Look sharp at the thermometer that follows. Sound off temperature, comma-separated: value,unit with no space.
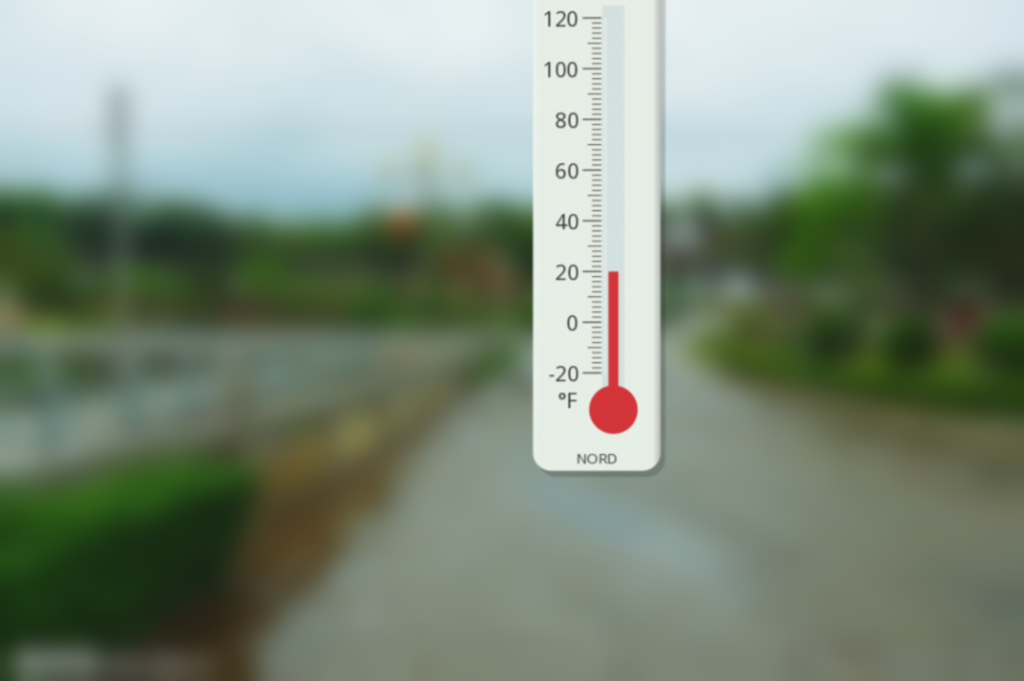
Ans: 20,°F
